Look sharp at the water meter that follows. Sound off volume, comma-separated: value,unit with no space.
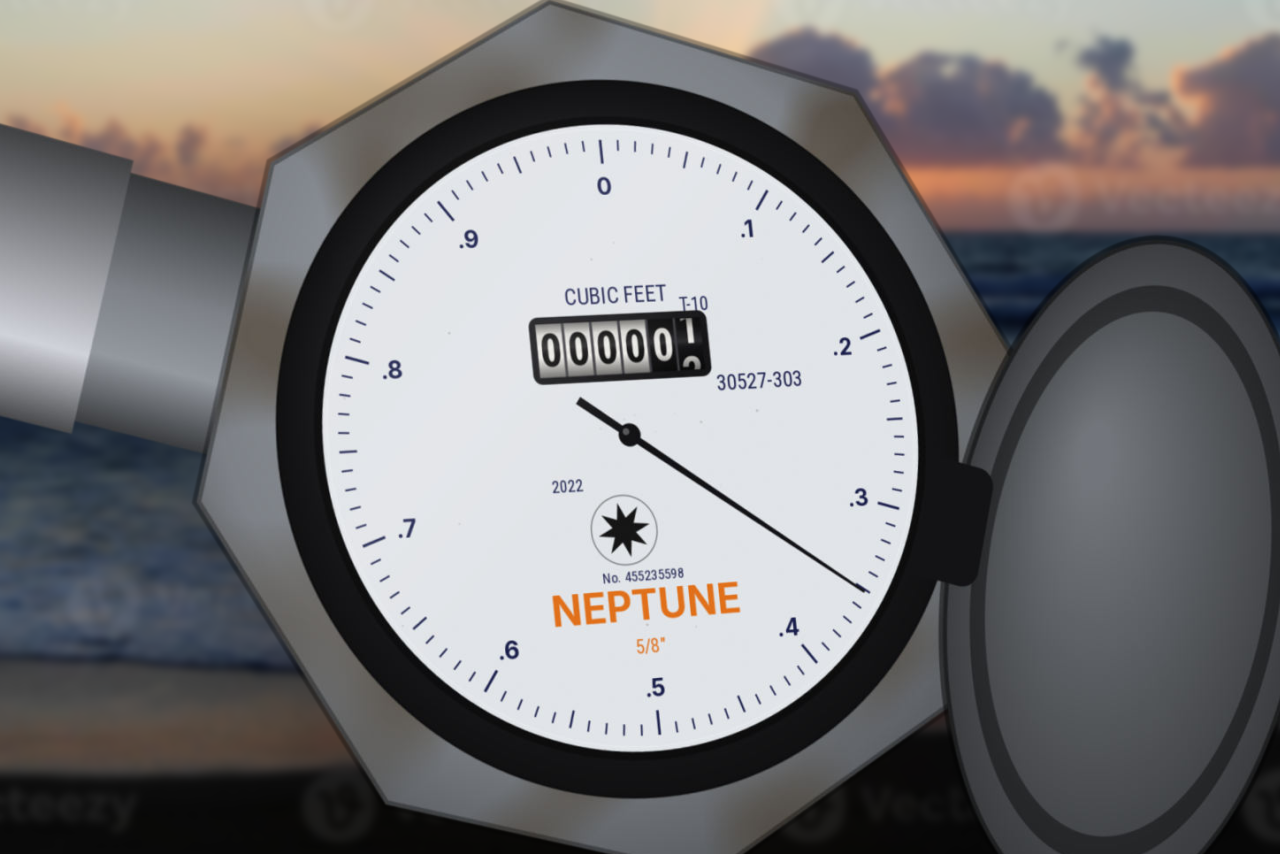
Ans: 1.35,ft³
